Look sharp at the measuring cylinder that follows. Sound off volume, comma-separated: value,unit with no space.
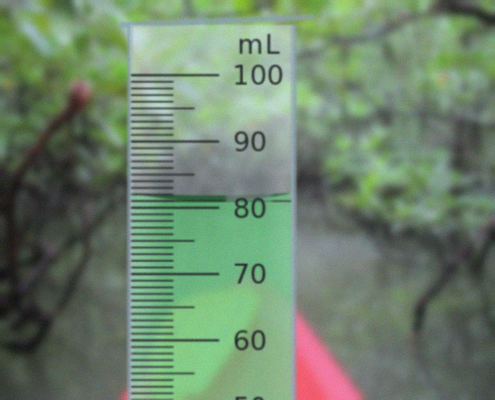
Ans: 81,mL
